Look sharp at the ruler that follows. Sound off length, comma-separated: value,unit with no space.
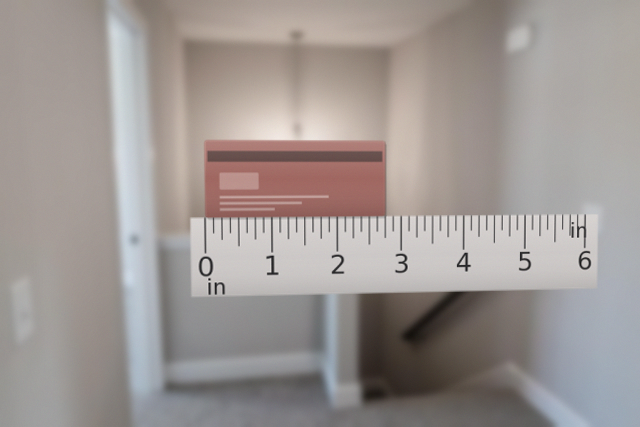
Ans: 2.75,in
